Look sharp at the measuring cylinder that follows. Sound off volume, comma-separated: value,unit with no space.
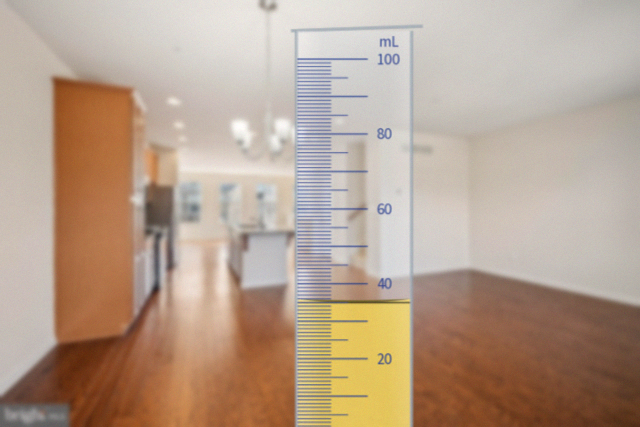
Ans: 35,mL
